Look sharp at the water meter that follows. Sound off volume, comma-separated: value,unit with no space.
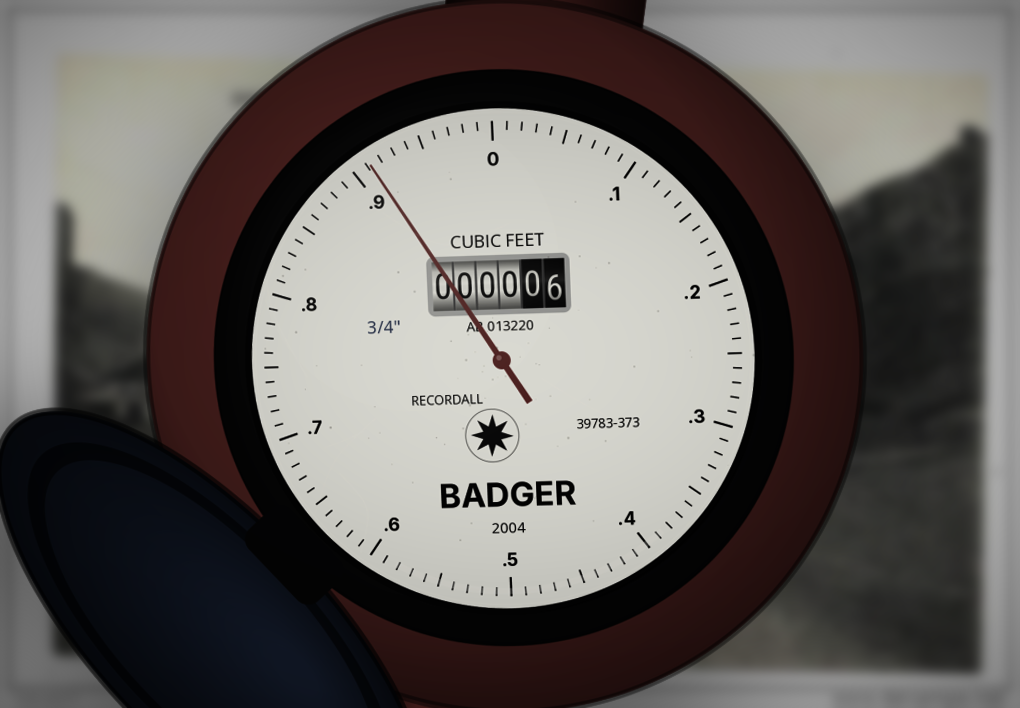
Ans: 5.91,ft³
